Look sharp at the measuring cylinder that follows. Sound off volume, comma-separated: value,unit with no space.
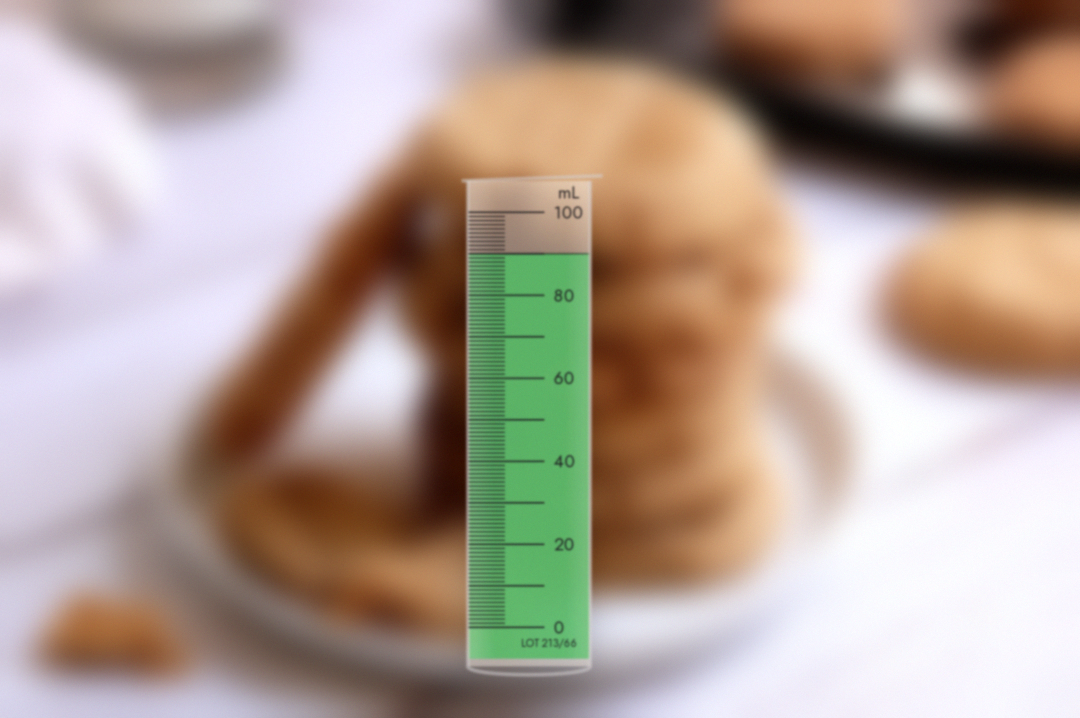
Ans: 90,mL
